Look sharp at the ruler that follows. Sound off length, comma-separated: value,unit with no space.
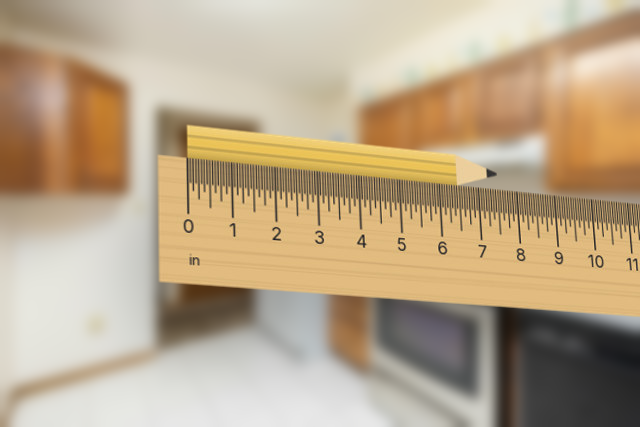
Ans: 7.5,in
